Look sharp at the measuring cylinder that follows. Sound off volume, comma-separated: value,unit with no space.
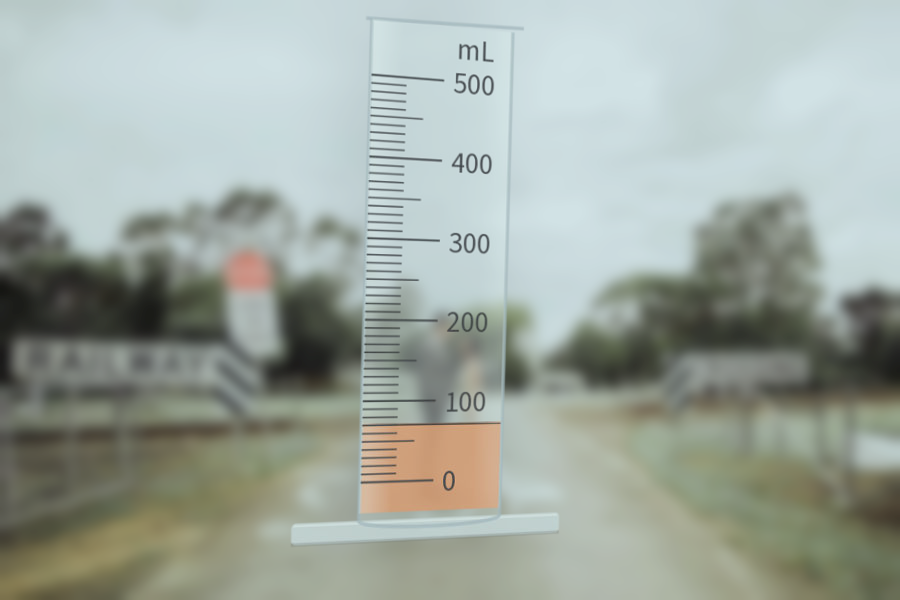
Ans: 70,mL
